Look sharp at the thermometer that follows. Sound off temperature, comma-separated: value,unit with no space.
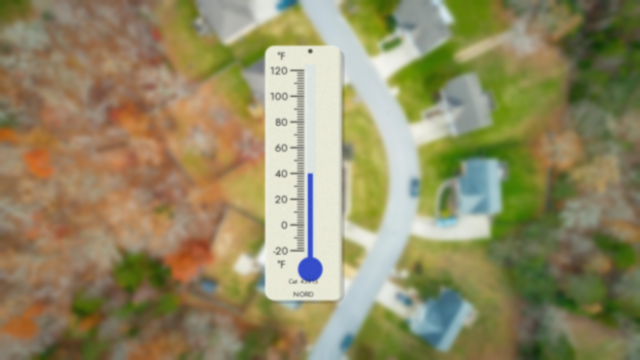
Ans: 40,°F
